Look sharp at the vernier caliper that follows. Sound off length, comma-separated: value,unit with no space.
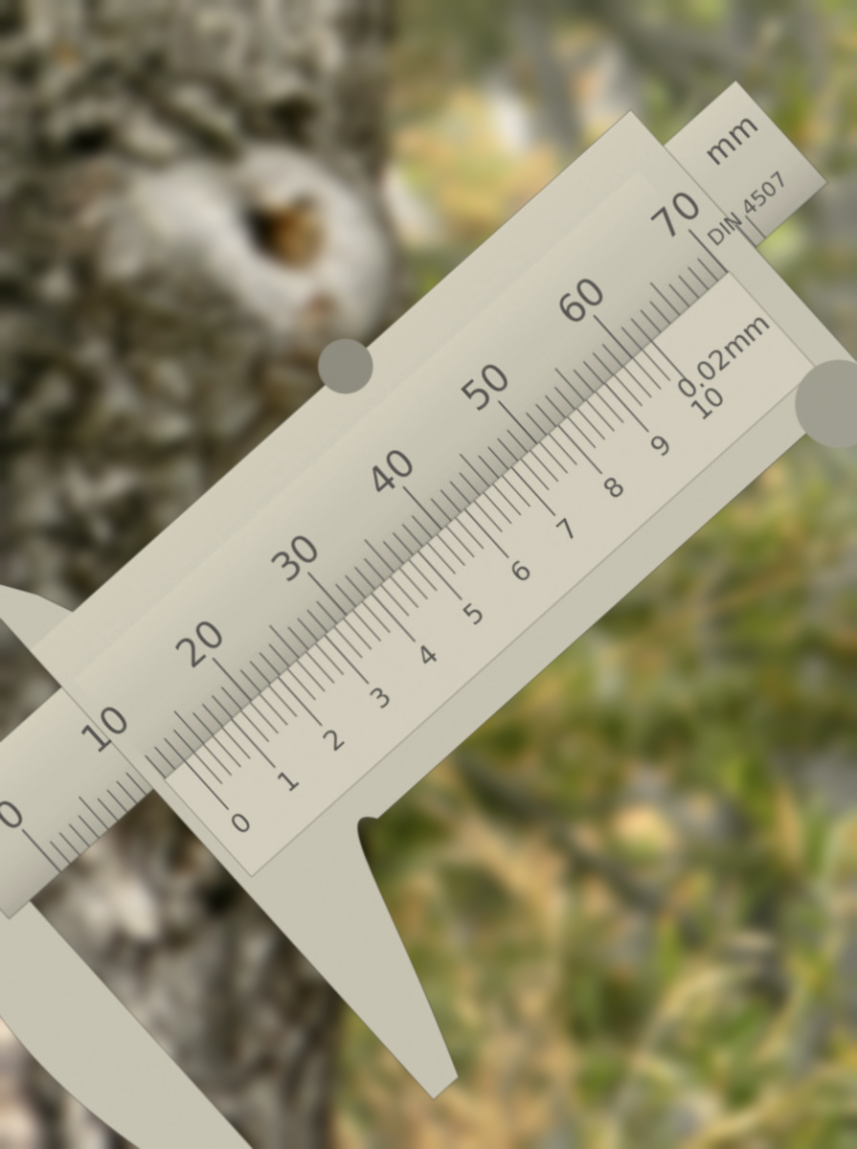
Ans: 13.0,mm
